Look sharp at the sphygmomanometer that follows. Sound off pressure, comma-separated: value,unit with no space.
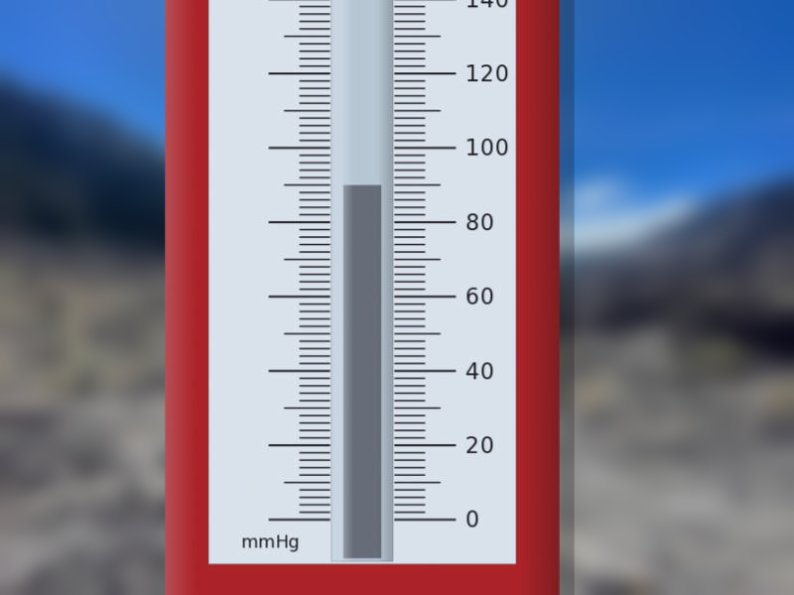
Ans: 90,mmHg
